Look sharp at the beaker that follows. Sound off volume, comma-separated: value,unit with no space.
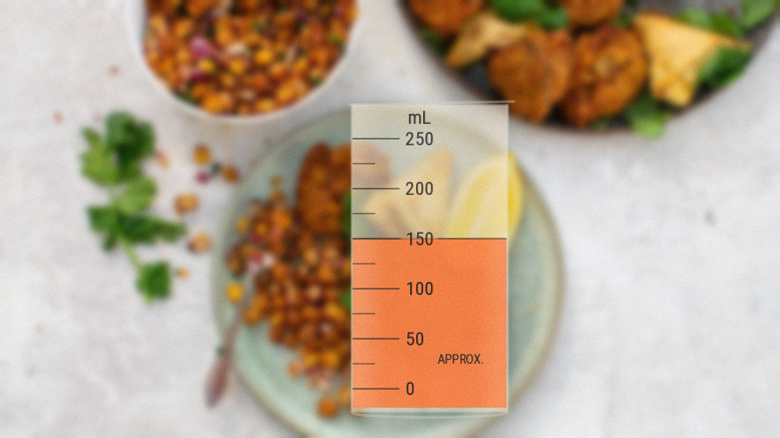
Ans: 150,mL
